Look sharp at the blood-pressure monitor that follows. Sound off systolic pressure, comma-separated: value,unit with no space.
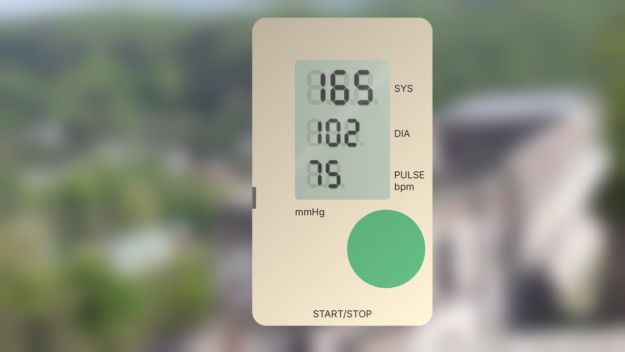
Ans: 165,mmHg
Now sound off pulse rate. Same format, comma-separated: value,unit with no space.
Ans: 75,bpm
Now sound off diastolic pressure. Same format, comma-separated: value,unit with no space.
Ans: 102,mmHg
